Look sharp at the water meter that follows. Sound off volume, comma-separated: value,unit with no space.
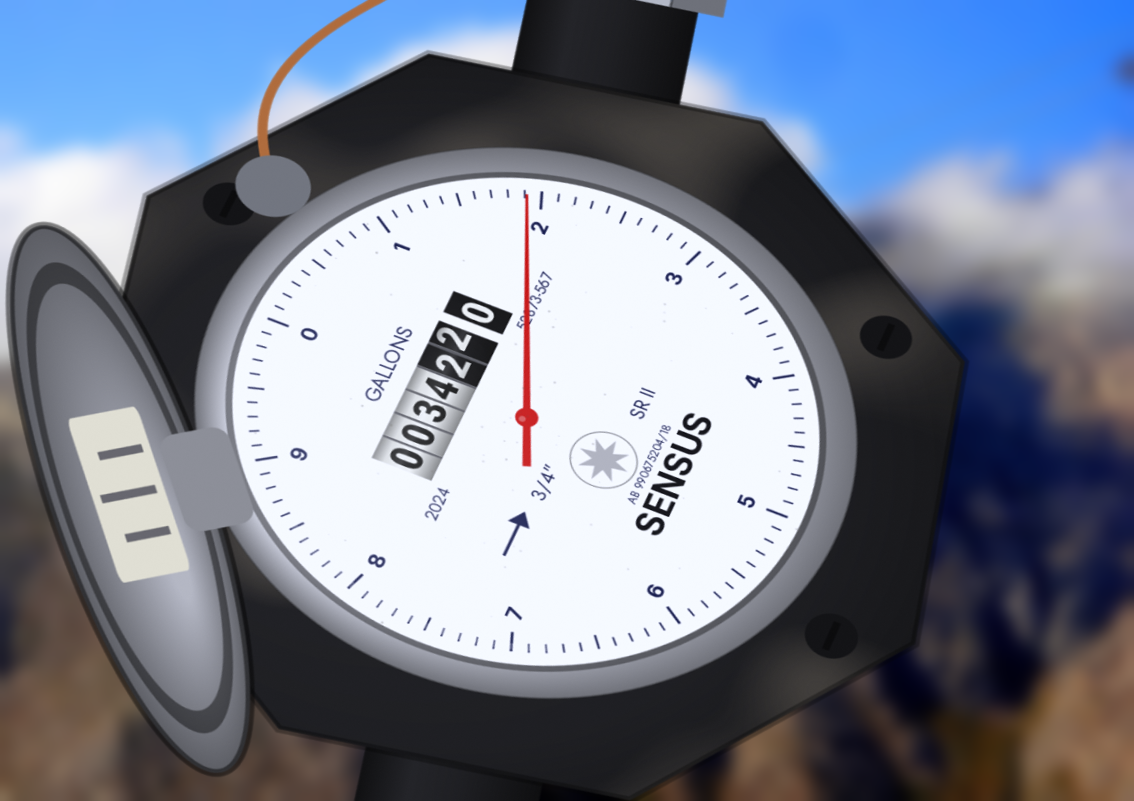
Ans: 34221.9,gal
